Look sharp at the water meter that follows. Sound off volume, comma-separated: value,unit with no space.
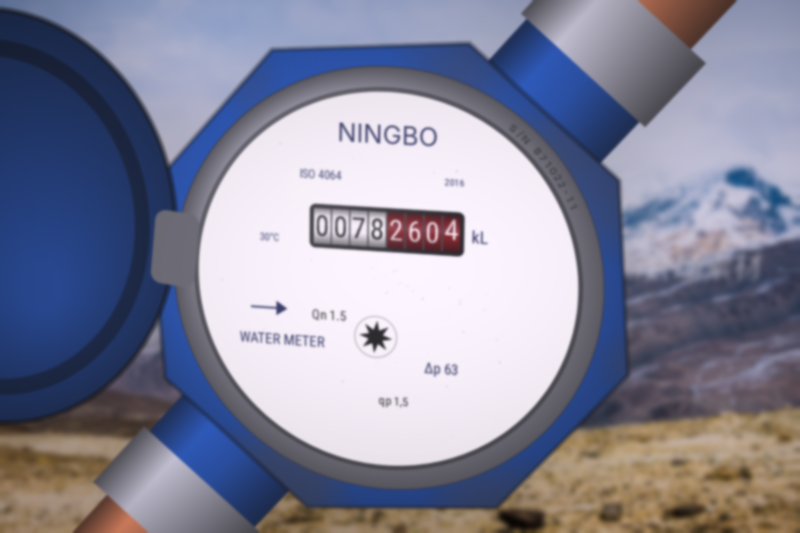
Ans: 78.2604,kL
